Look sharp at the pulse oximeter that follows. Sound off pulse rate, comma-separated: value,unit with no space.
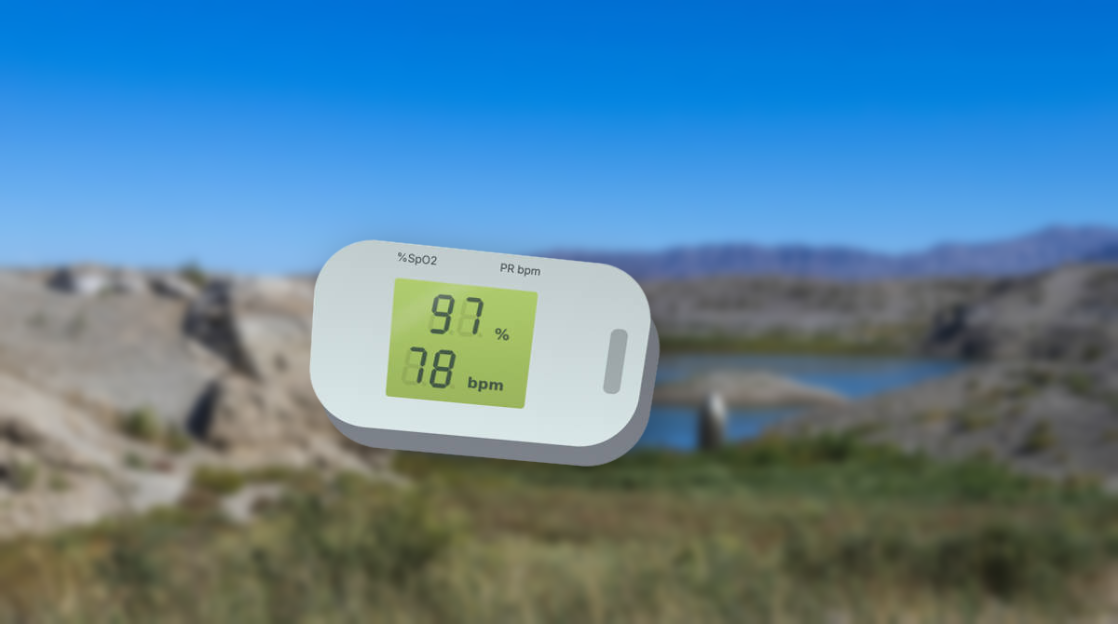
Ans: 78,bpm
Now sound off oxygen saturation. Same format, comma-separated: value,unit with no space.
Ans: 97,%
